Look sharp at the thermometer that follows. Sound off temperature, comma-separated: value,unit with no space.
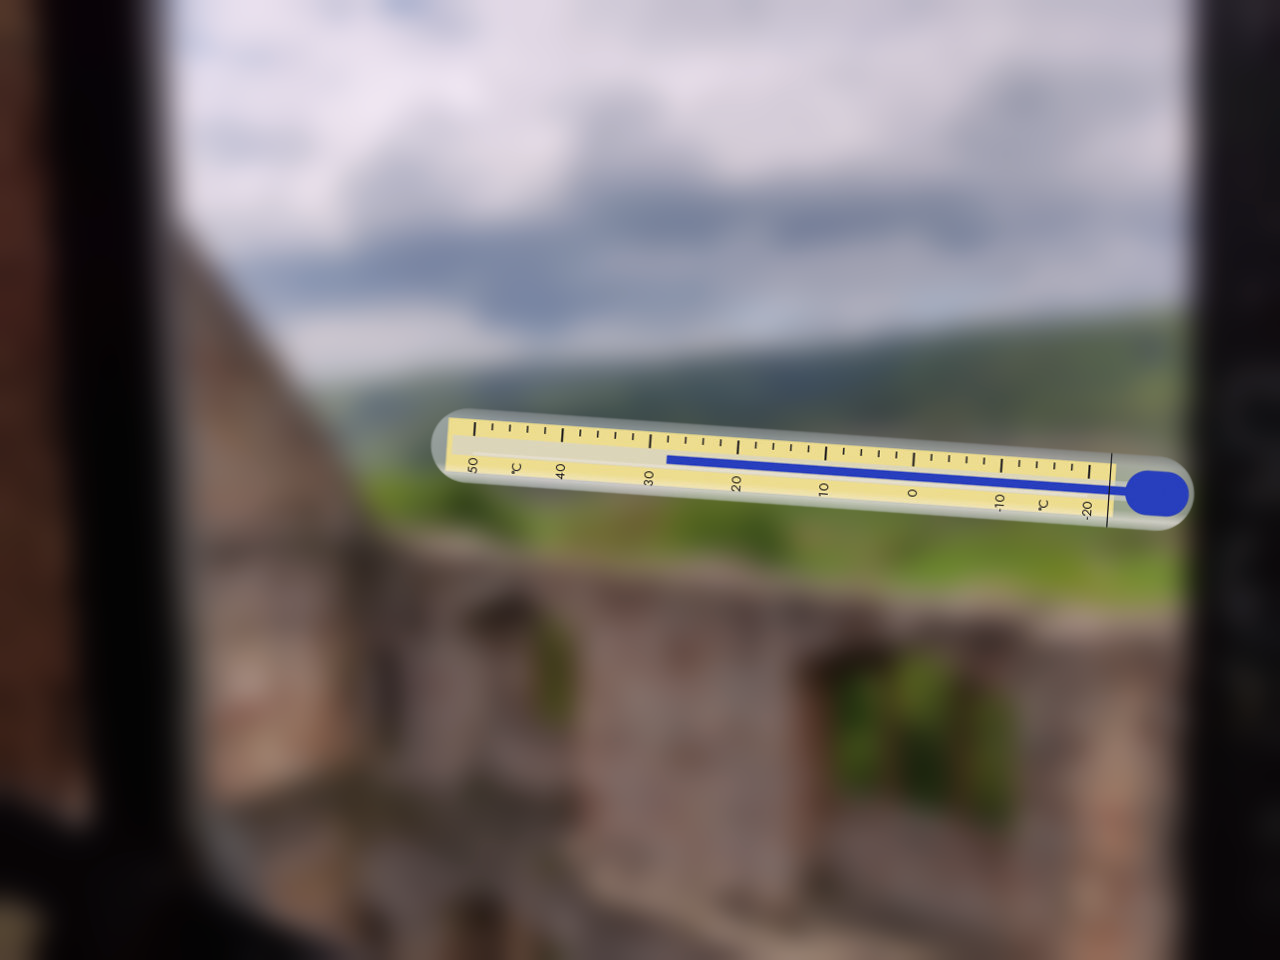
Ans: 28,°C
